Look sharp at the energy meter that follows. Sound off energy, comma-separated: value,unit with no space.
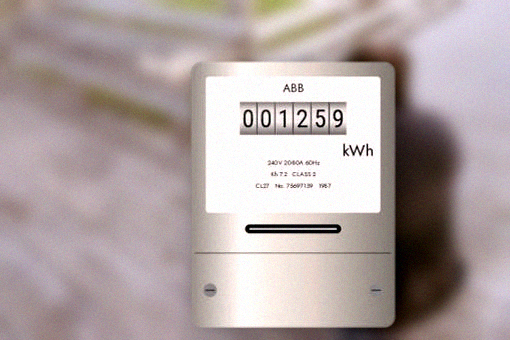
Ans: 1259,kWh
